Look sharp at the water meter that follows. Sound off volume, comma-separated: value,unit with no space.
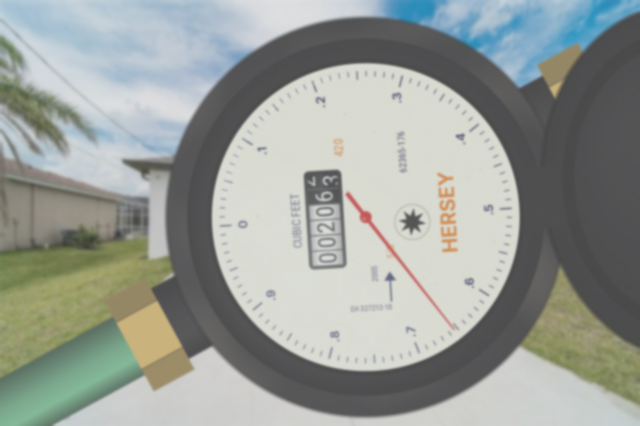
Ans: 2062.65,ft³
